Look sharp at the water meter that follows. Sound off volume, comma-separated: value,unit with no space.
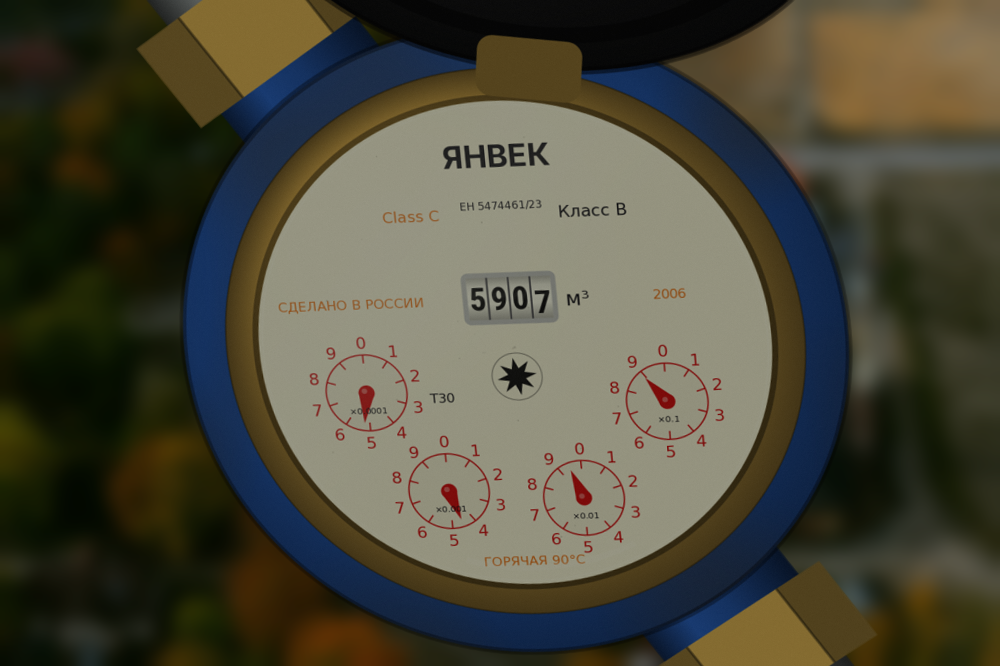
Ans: 5906.8945,m³
